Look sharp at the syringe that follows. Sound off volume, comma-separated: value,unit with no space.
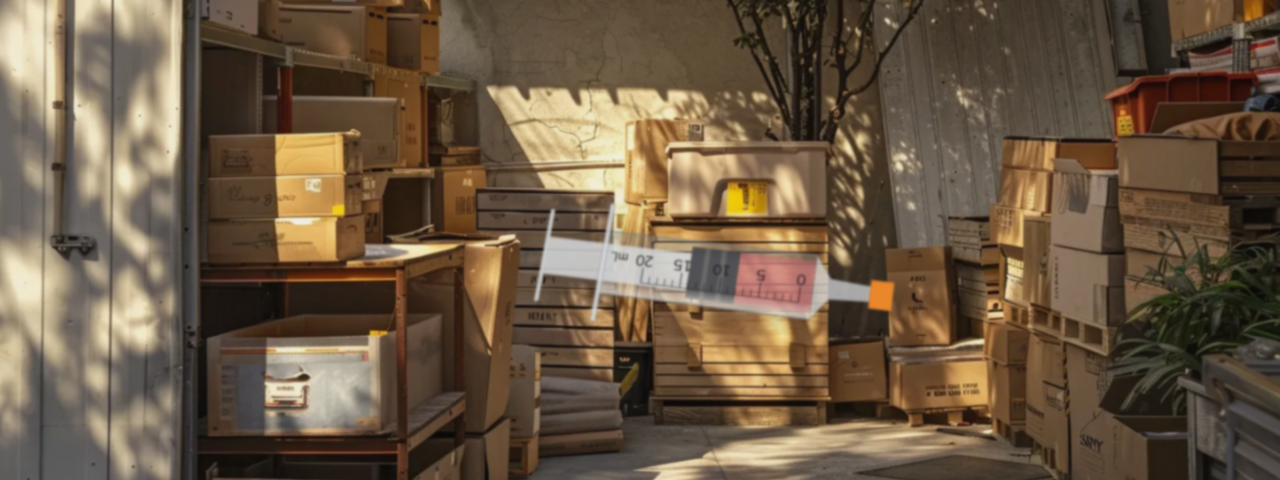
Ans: 8,mL
